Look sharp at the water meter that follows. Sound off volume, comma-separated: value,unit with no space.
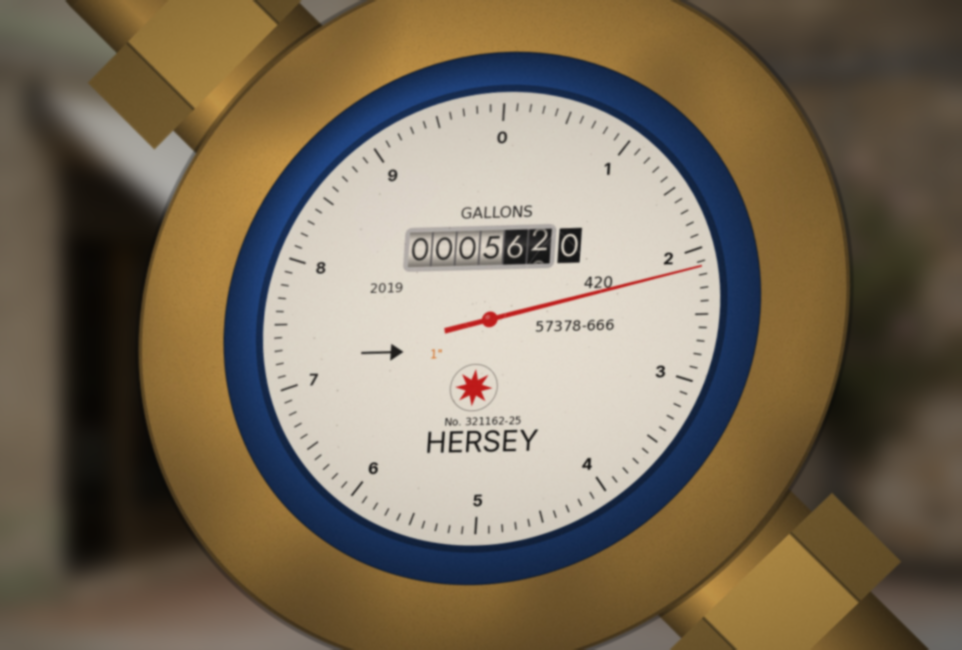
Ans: 5622.1,gal
